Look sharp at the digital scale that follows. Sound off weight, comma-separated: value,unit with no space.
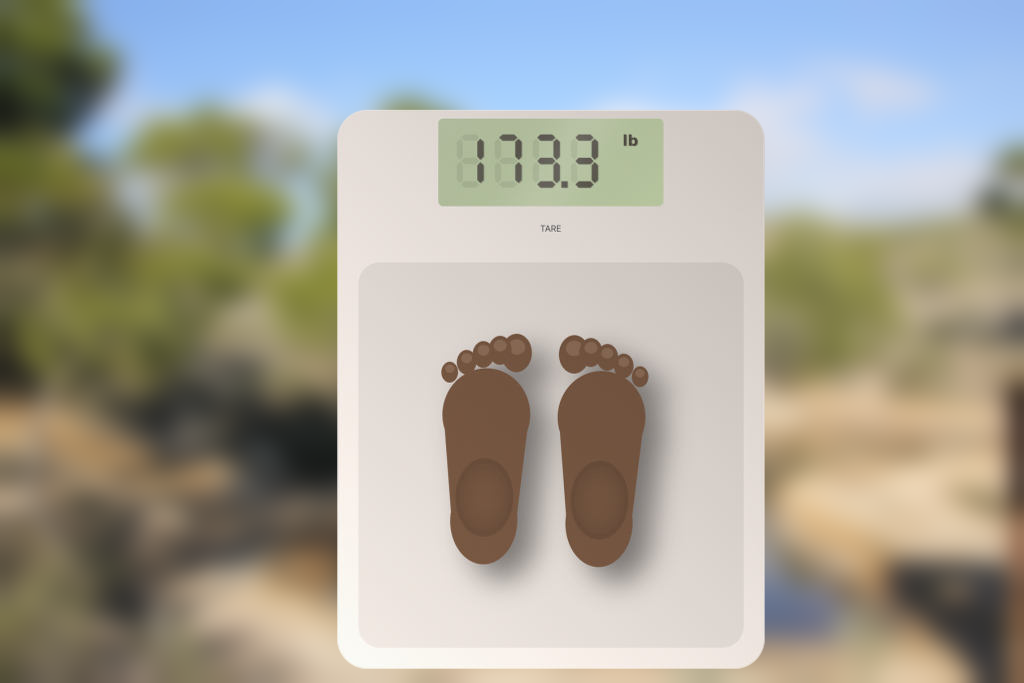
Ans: 173.3,lb
